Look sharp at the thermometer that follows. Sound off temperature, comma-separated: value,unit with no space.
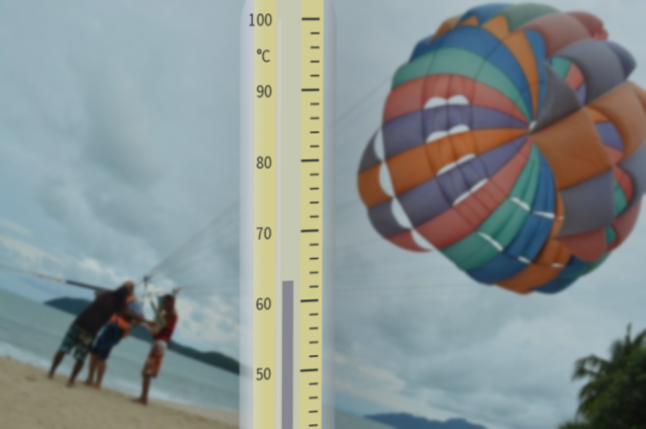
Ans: 63,°C
